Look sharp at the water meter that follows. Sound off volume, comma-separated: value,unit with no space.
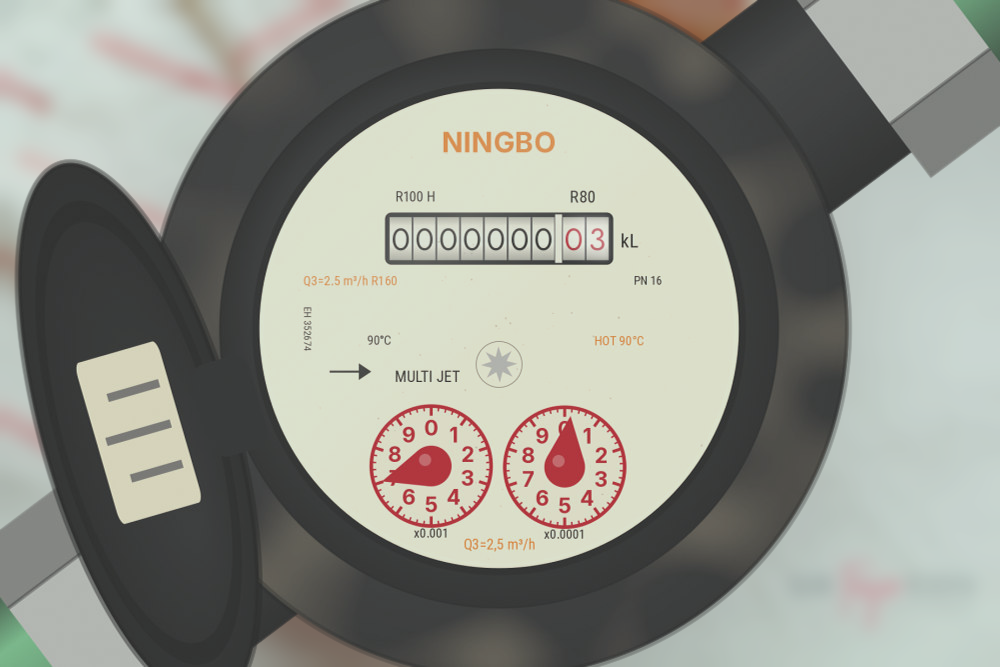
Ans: 0.0370,kL
